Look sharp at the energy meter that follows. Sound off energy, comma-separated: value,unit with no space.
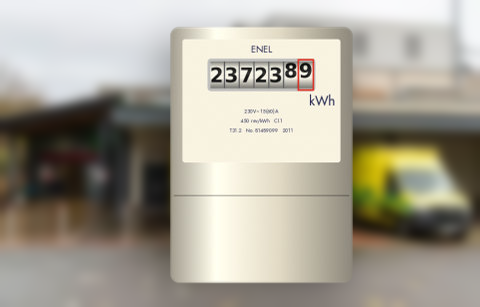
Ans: 237238.9,kWh
